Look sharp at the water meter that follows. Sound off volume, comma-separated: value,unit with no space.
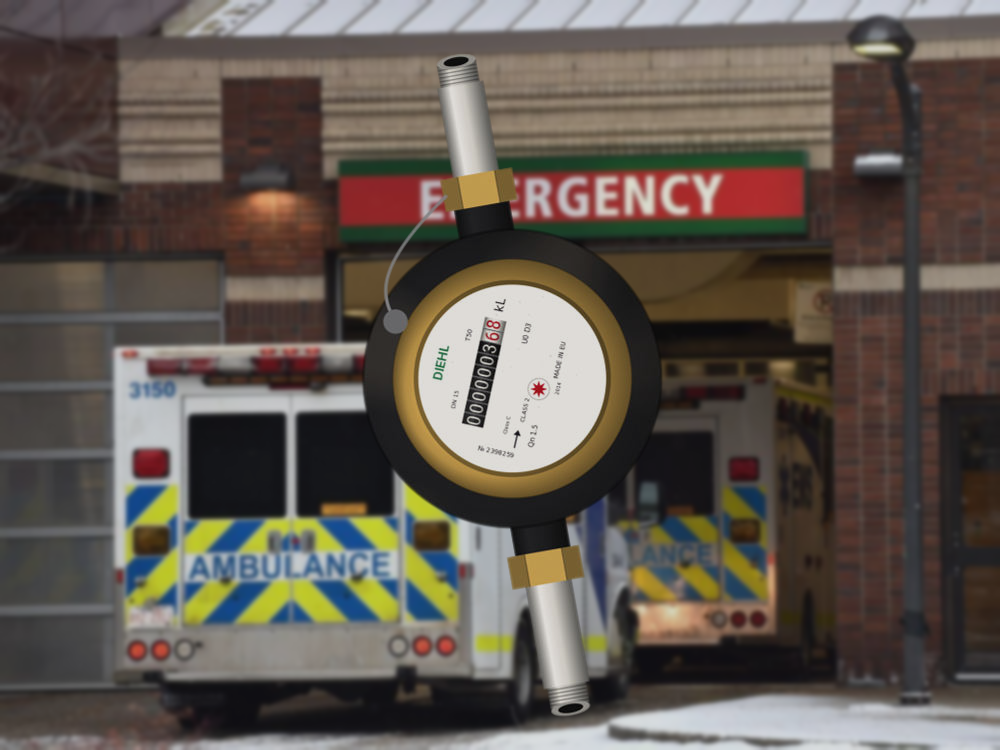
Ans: 3.68,kL
